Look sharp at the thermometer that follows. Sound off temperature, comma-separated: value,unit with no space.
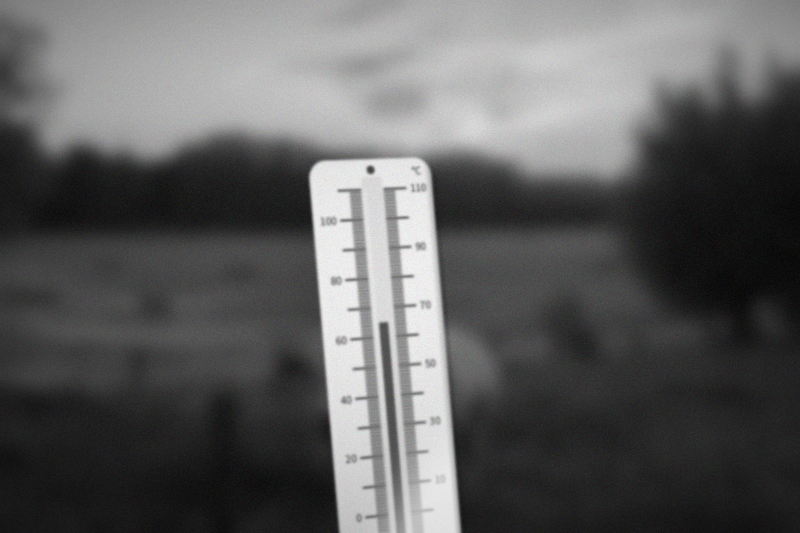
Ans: 65,°C
